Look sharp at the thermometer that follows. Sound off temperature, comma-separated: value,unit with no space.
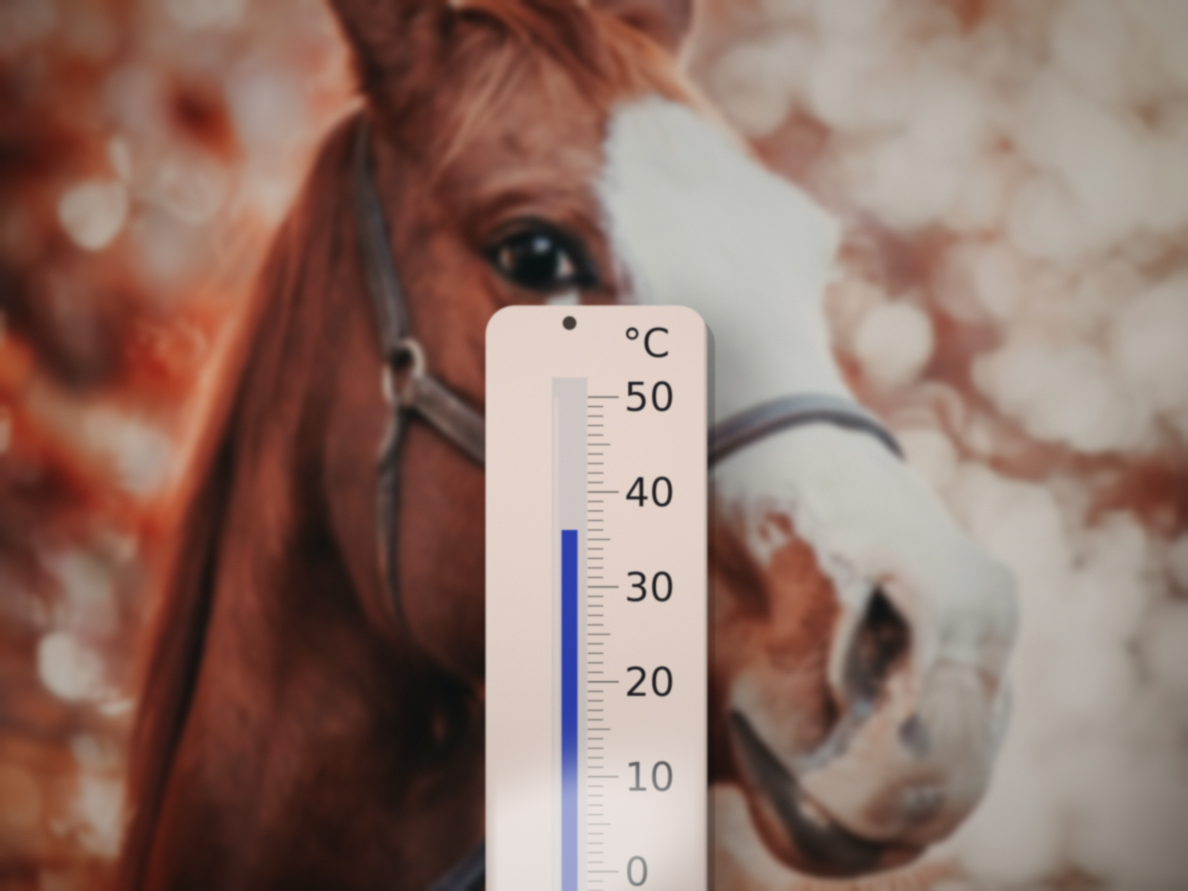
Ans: 36,°C
